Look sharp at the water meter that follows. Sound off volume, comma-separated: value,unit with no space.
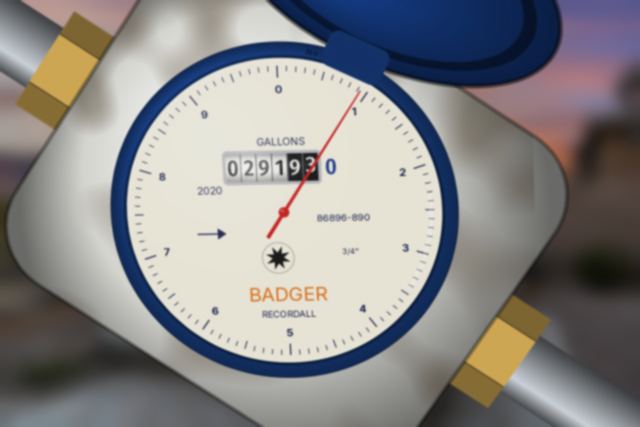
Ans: 291930.9,gal
